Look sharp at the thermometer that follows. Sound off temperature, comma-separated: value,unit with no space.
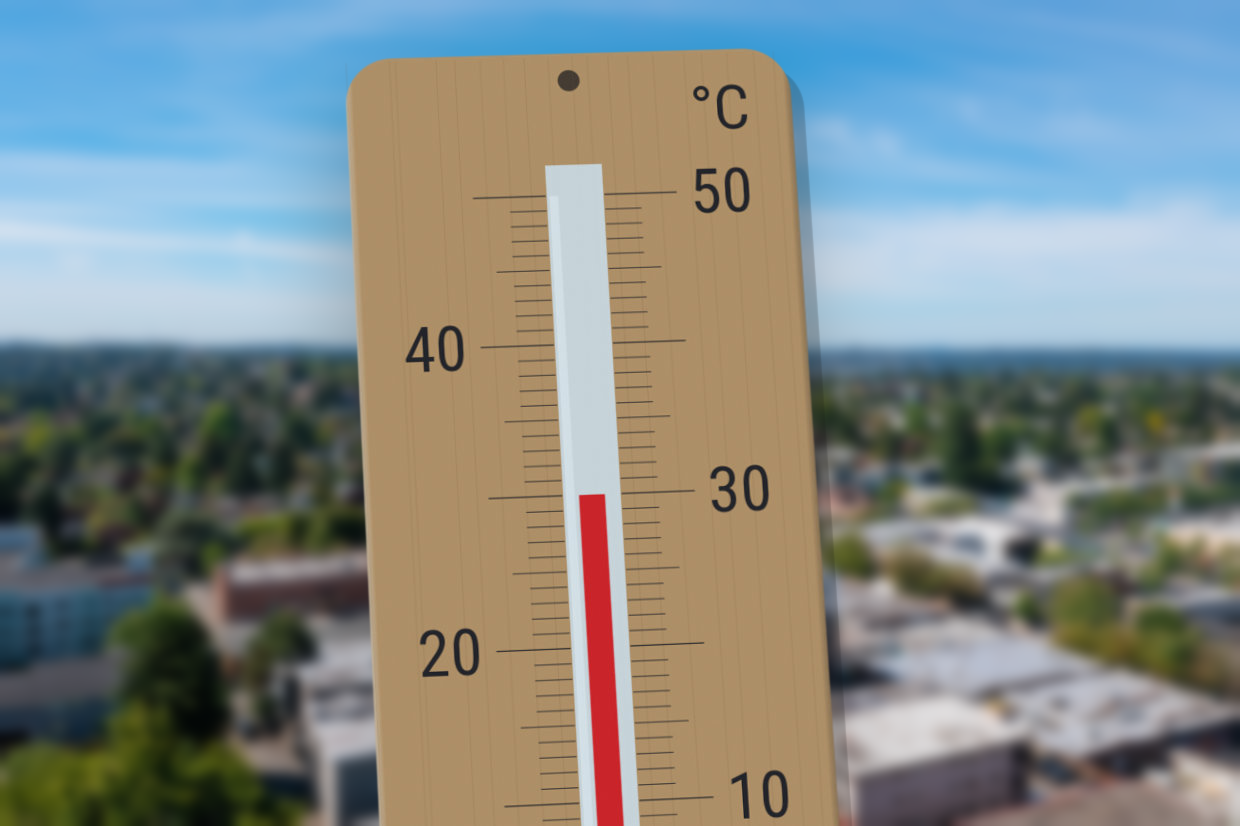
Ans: 30,°C
